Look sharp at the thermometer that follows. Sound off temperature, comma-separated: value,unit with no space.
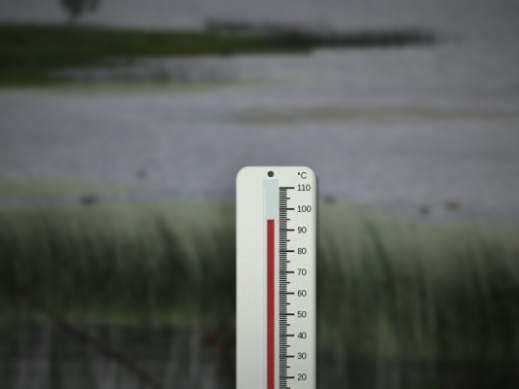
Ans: 95,°C
